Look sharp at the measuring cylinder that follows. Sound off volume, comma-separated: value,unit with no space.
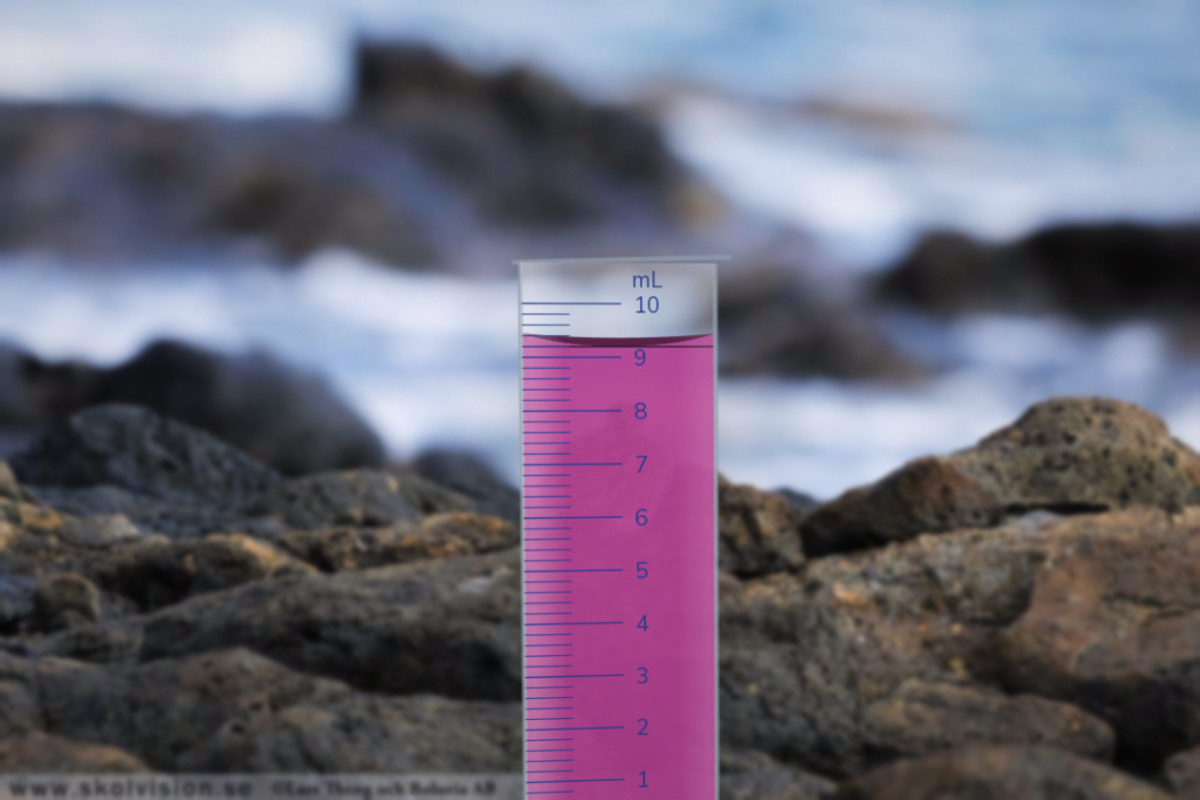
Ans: 9.2,mL
